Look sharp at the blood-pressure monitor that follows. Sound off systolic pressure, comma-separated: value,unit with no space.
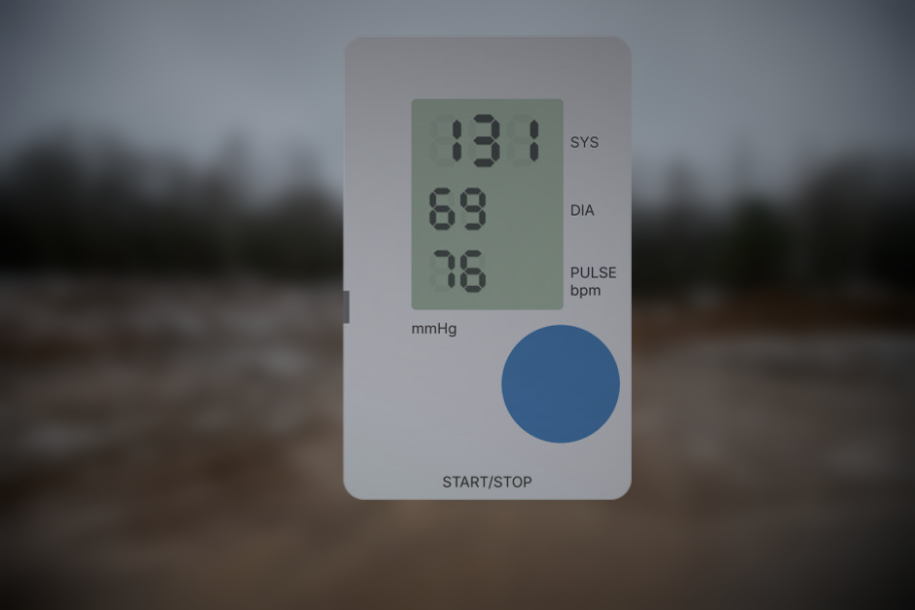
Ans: 131,mmHg
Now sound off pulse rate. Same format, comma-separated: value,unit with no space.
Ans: 76,bpm
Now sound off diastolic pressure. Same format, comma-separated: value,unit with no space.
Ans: 69,mmHg
